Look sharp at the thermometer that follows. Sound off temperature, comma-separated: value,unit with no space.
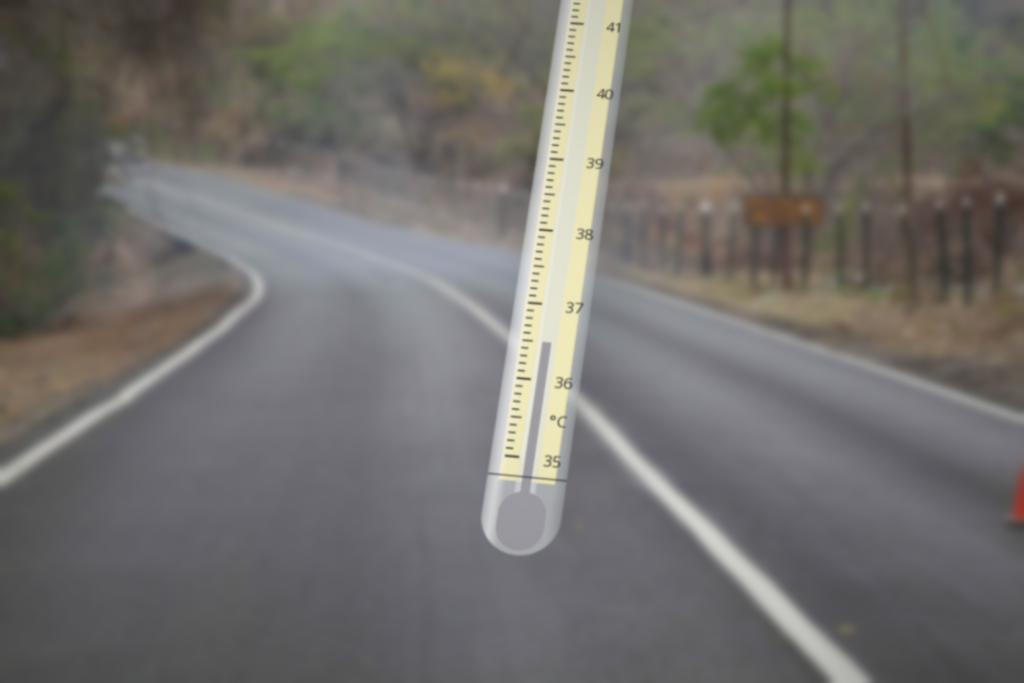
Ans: 36.5,°C
